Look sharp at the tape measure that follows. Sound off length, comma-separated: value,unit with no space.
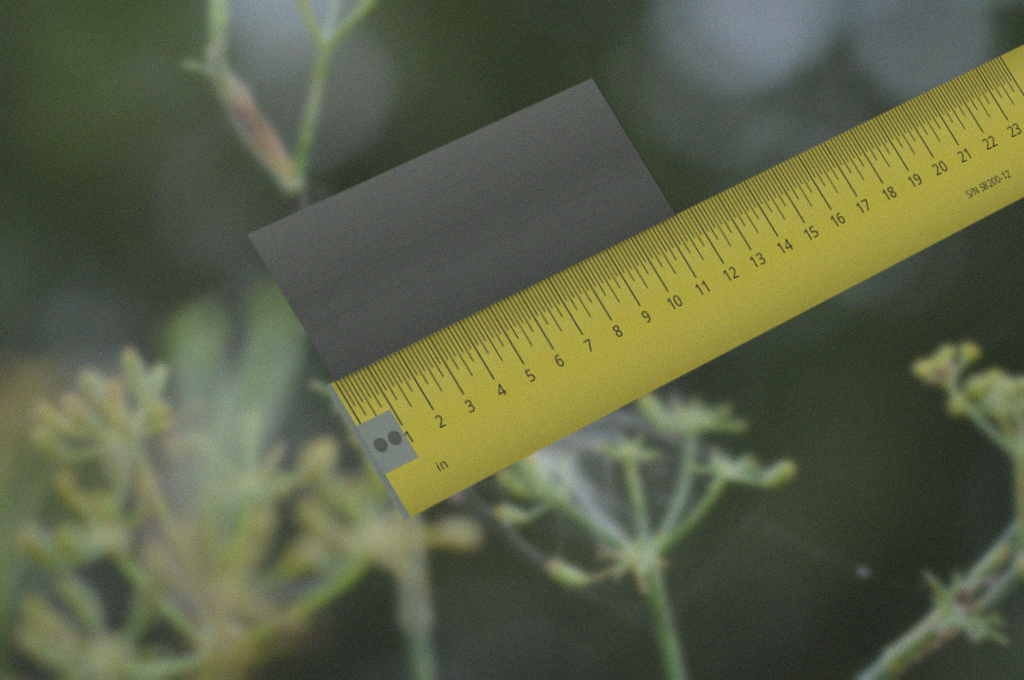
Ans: 11.5,in
